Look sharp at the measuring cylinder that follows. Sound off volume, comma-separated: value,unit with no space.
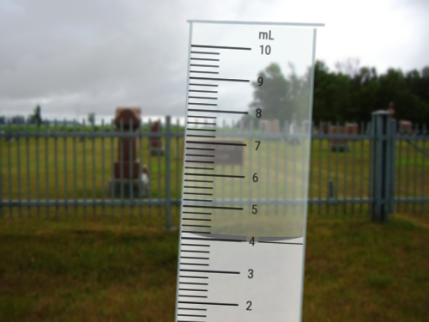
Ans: 4,mL
